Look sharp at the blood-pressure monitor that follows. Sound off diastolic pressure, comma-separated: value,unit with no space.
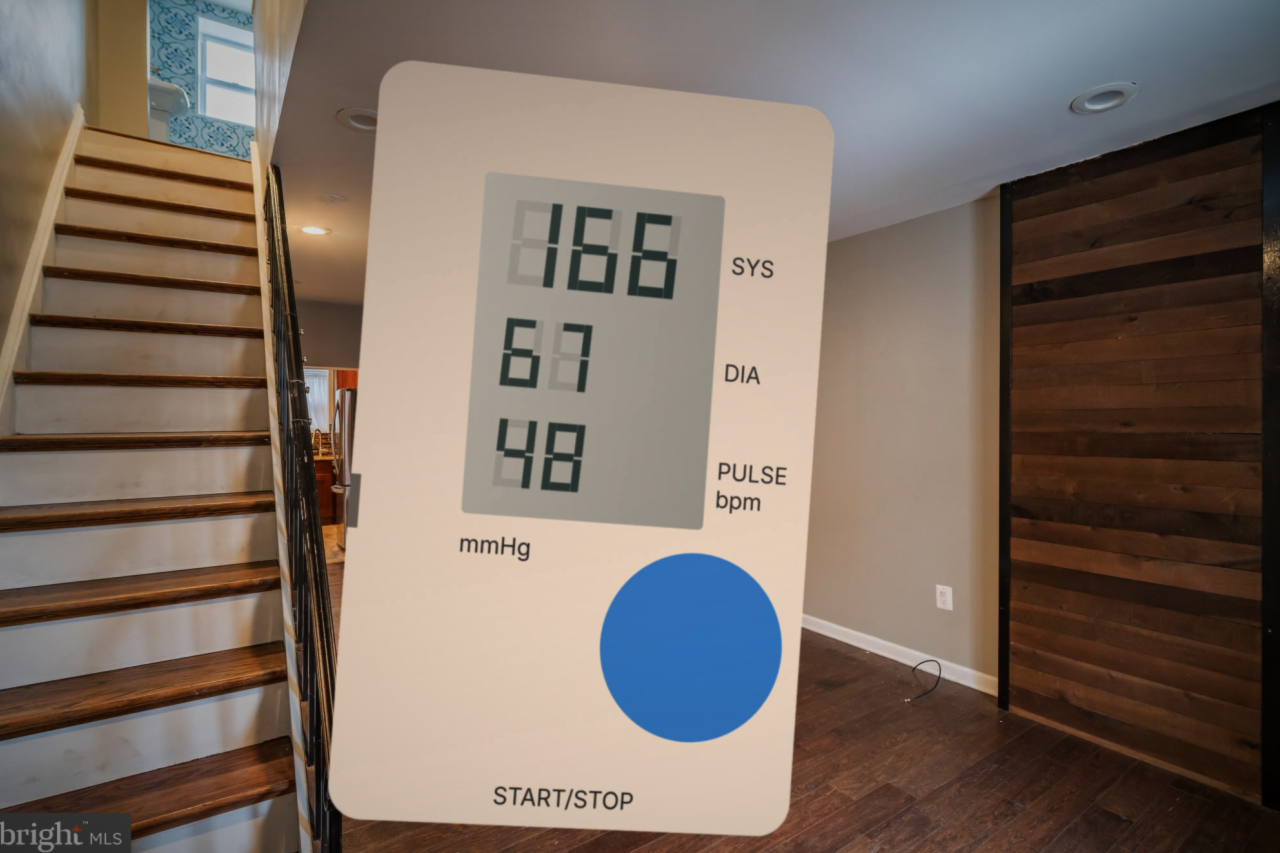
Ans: 67,mmHg
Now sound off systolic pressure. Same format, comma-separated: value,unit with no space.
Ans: 166,mmHg
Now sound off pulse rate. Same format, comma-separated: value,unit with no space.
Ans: 48,bpm
